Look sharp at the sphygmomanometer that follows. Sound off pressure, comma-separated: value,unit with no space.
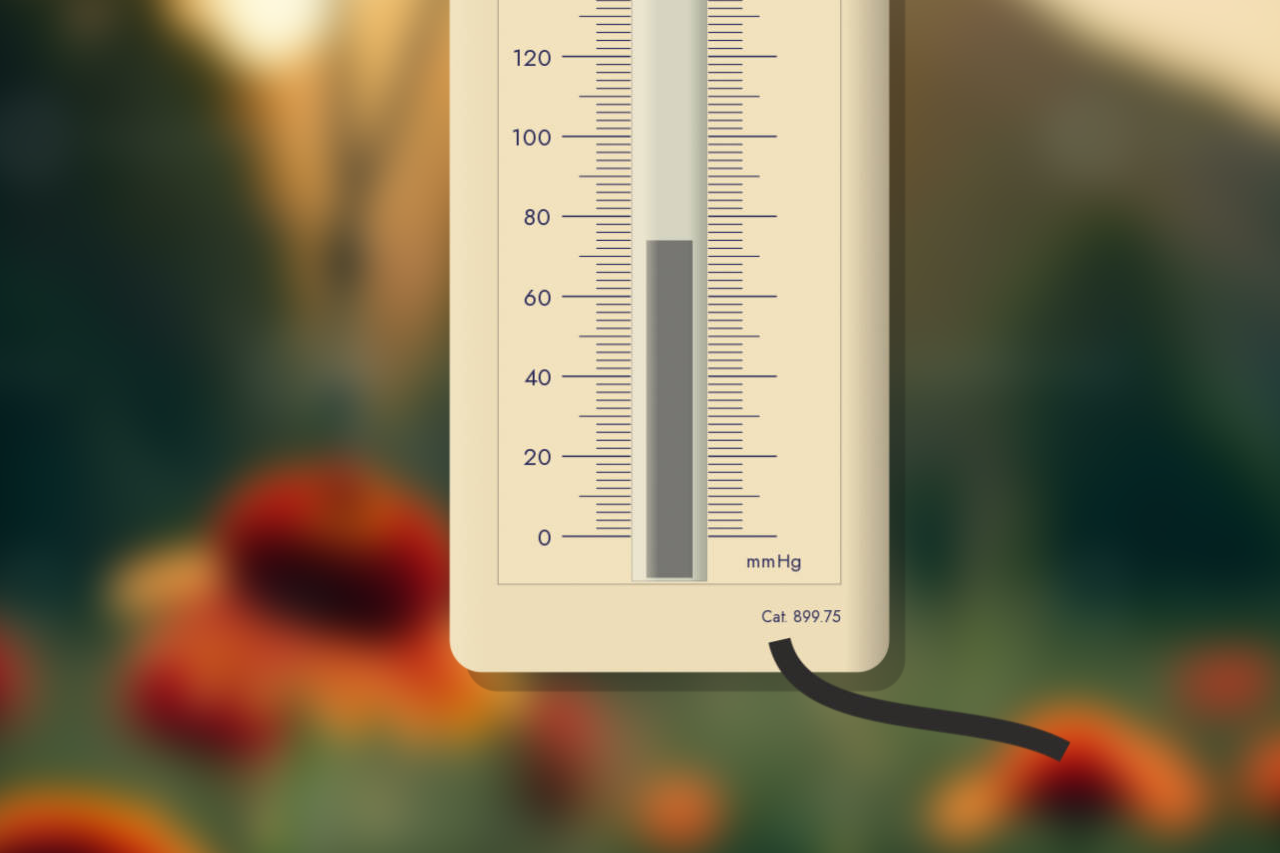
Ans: 74,mmHg
